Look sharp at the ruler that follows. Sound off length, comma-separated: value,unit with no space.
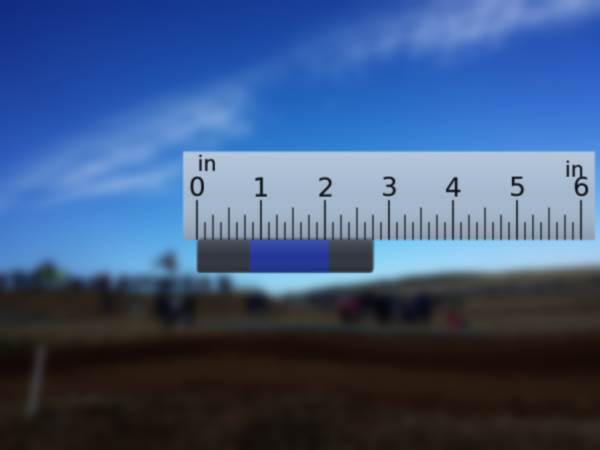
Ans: 2.75,in
